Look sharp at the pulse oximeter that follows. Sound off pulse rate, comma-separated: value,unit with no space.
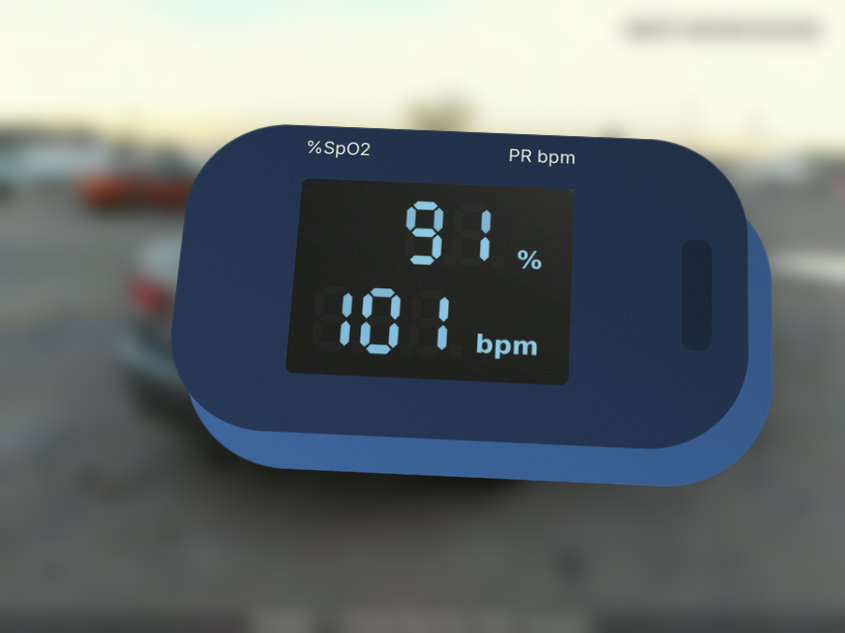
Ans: 101,bpm
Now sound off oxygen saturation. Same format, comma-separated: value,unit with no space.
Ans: 91,%
